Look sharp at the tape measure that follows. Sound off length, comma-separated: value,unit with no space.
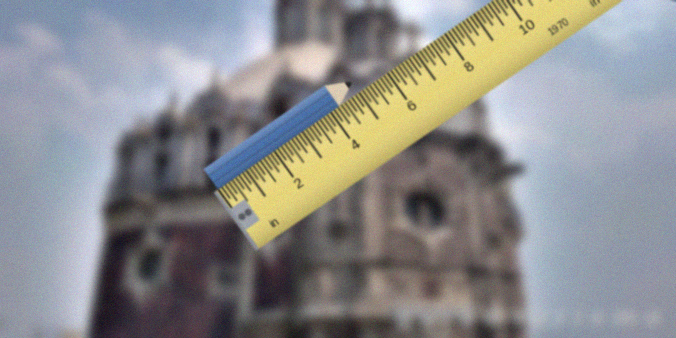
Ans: 5,in
